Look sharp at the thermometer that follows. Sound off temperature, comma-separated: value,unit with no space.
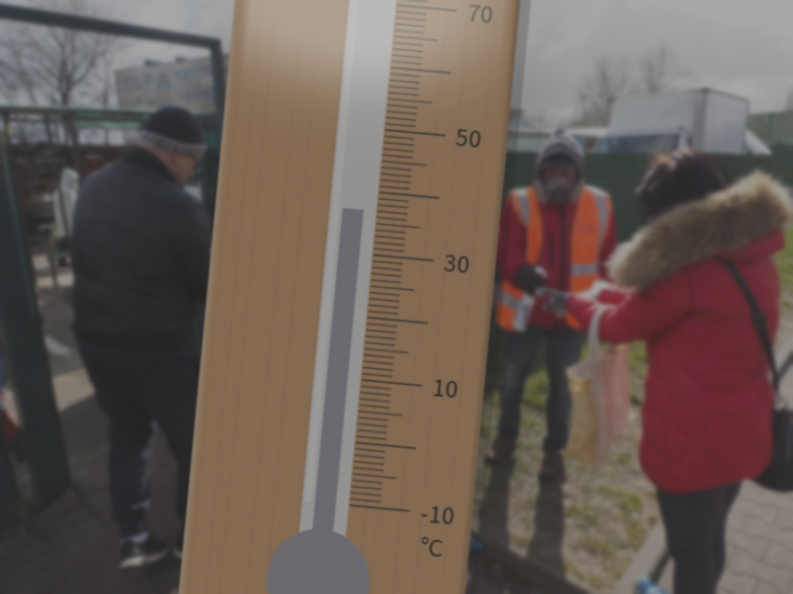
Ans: 37,°C
